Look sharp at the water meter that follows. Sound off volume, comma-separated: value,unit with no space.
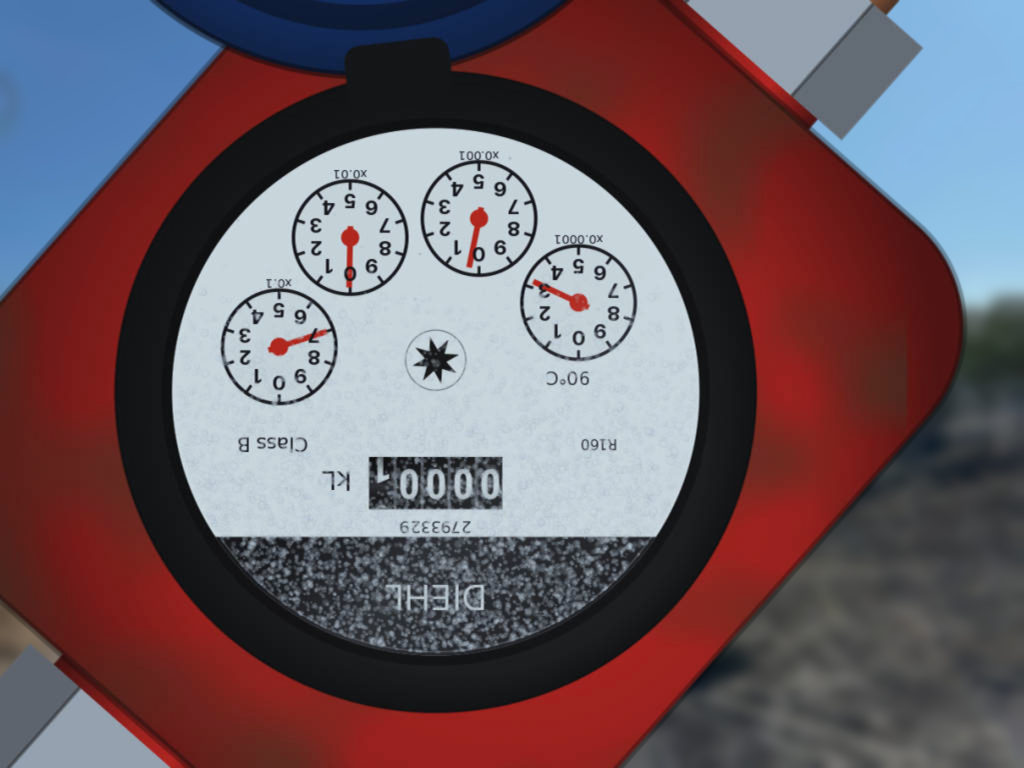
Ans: 0.7003,kL
